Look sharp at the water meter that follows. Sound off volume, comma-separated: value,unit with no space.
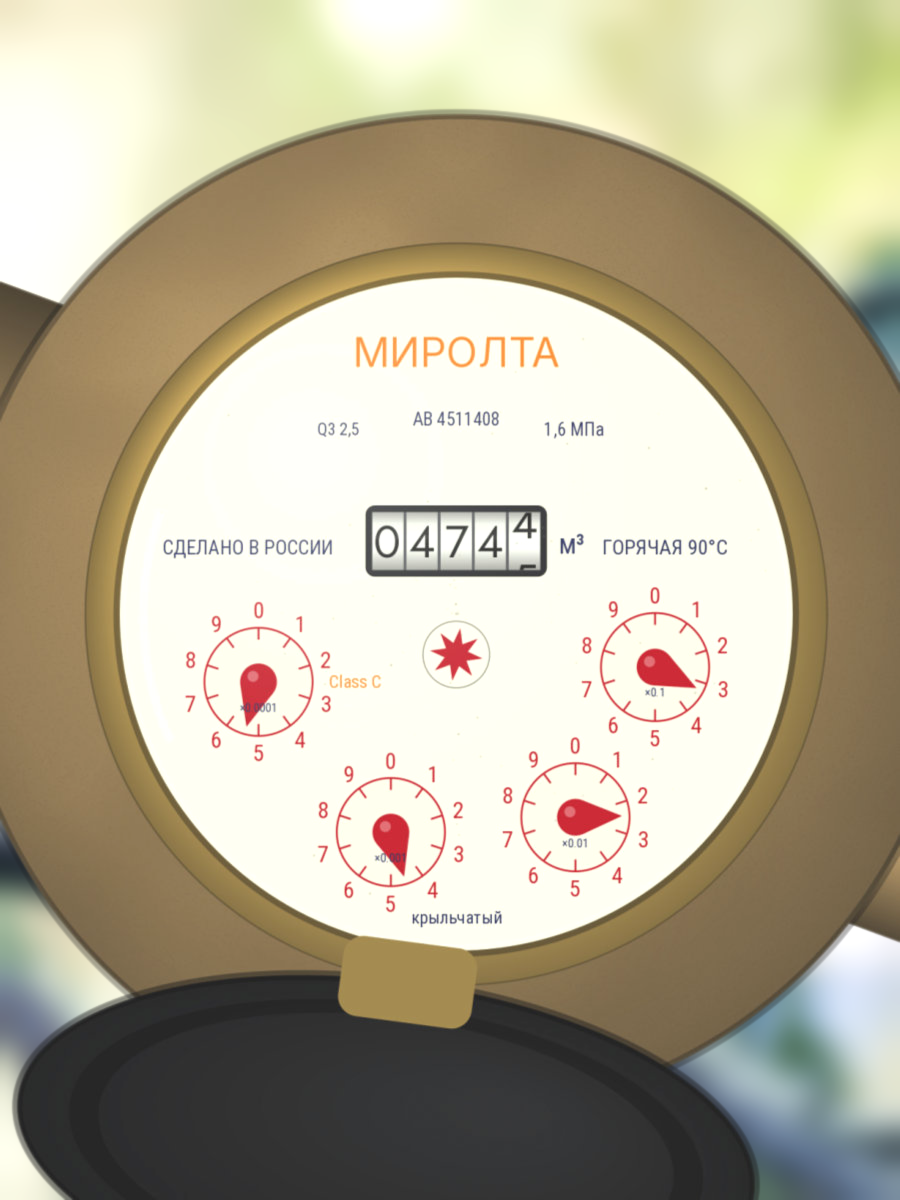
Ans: 4744.3245,m³
